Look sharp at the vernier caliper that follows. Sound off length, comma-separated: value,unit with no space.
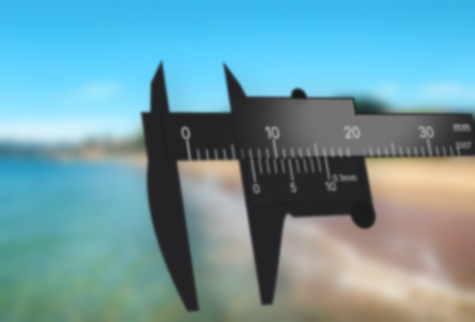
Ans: 7.0,mm
